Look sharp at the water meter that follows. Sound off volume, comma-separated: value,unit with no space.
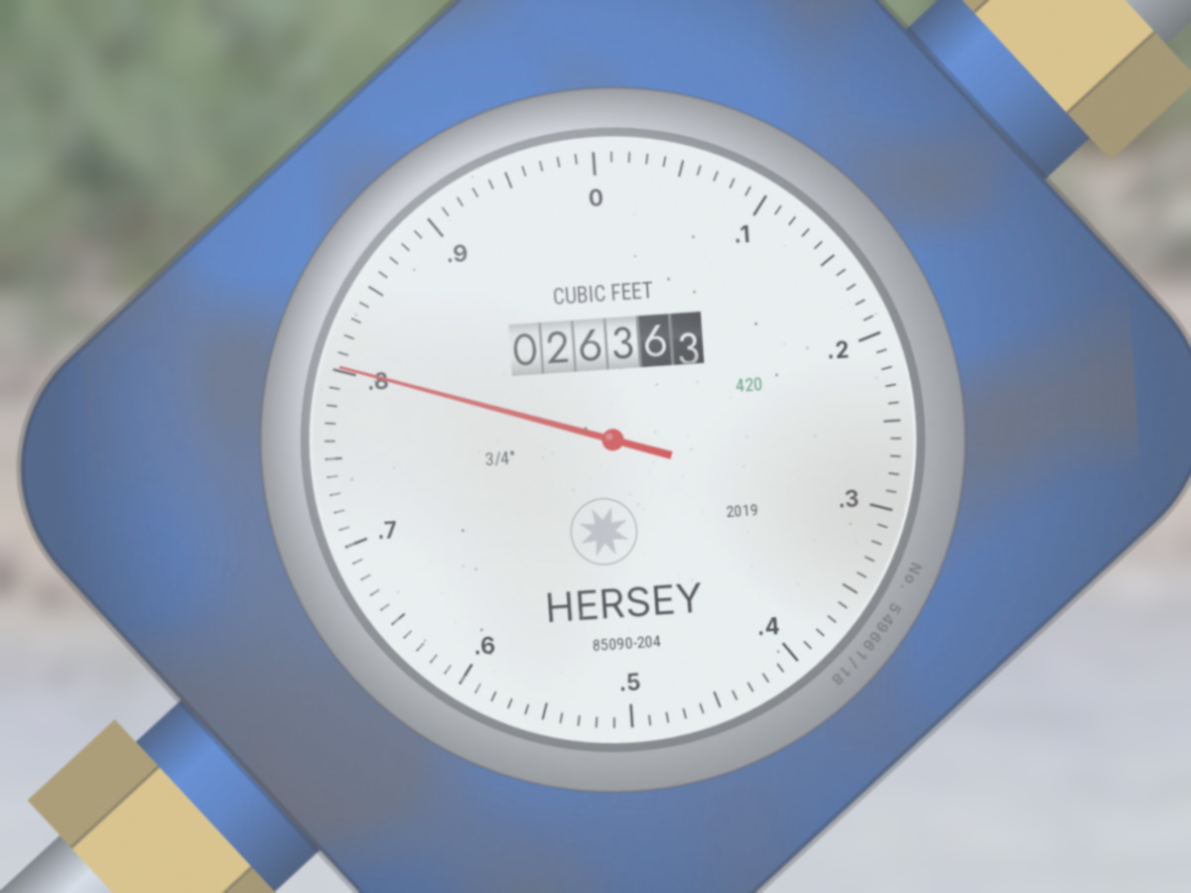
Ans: 26362.80,ft³
